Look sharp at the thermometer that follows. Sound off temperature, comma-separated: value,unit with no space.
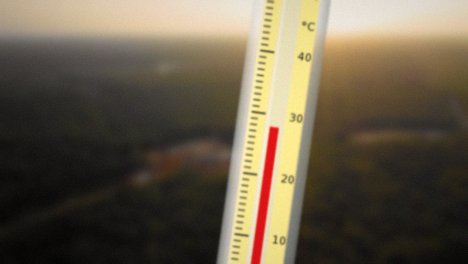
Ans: 28,°C
